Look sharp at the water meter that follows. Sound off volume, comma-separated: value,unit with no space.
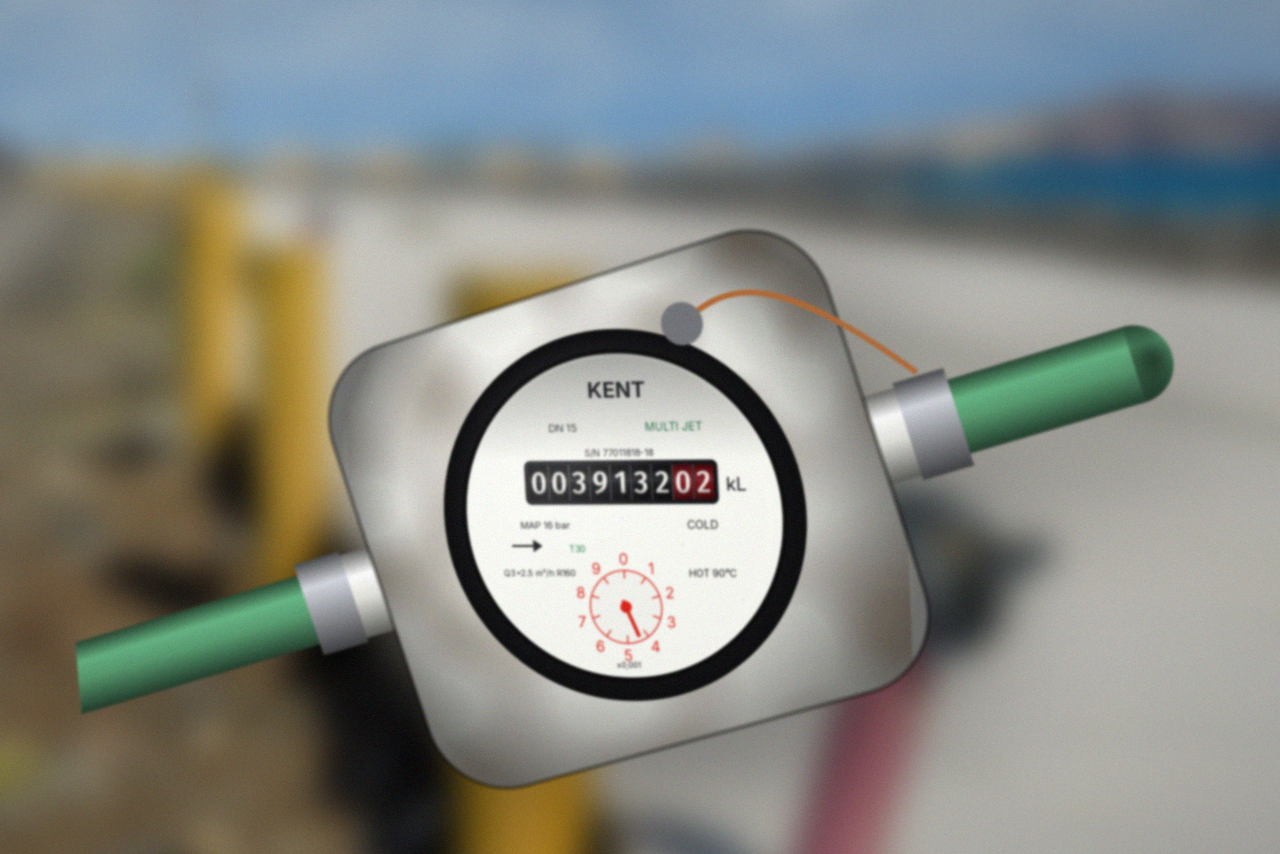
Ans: 39132.024,kL
